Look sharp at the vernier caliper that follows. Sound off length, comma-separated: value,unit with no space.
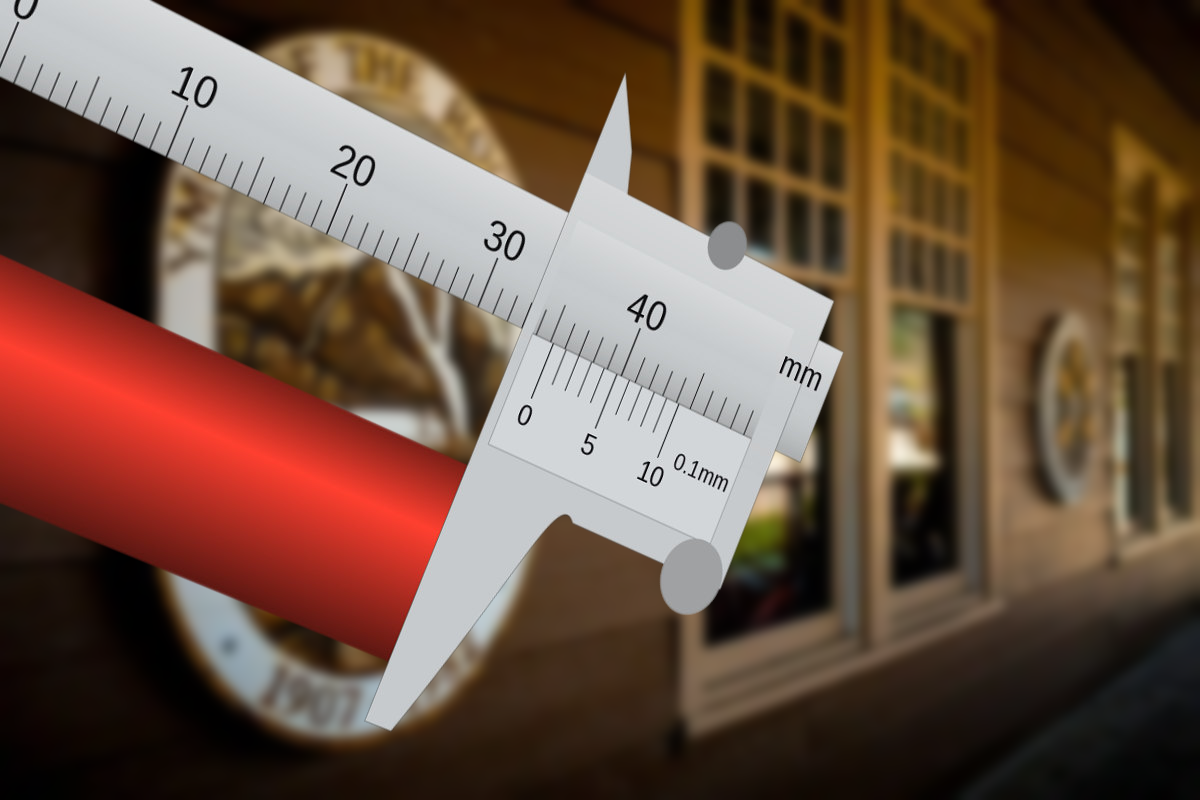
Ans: 35.2,mm
